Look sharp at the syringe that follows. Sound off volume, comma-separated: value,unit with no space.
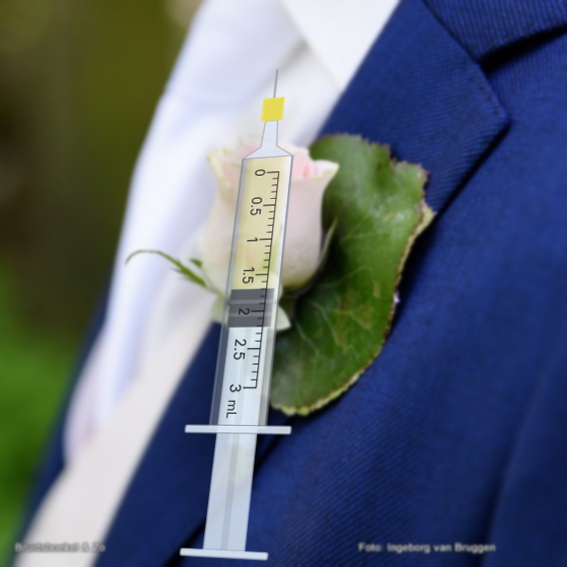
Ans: 1.7,mL
